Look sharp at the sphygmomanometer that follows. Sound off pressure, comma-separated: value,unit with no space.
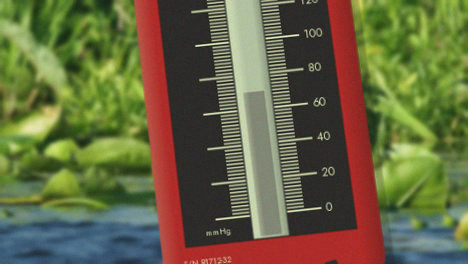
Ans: 70,mmHg
